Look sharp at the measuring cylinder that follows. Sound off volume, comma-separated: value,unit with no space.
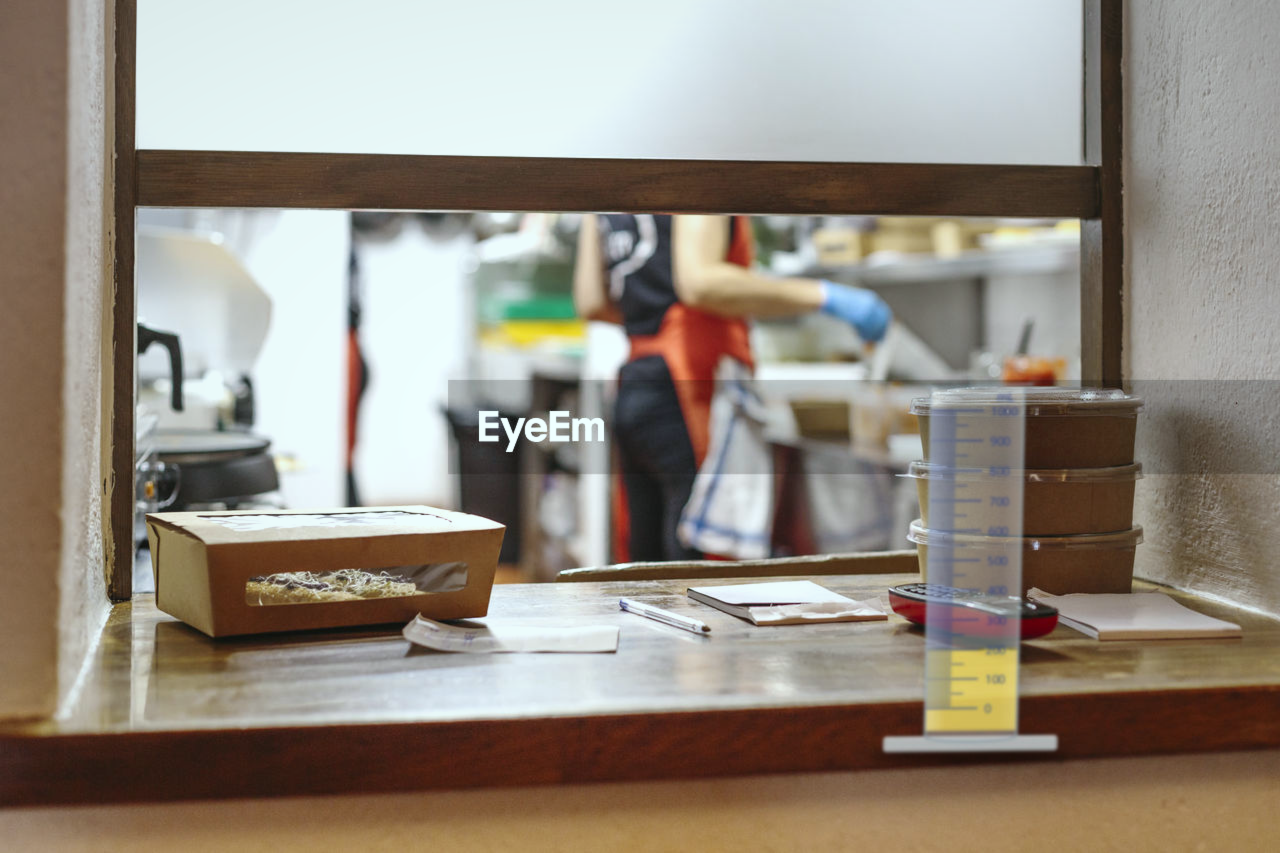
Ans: 200,mL
